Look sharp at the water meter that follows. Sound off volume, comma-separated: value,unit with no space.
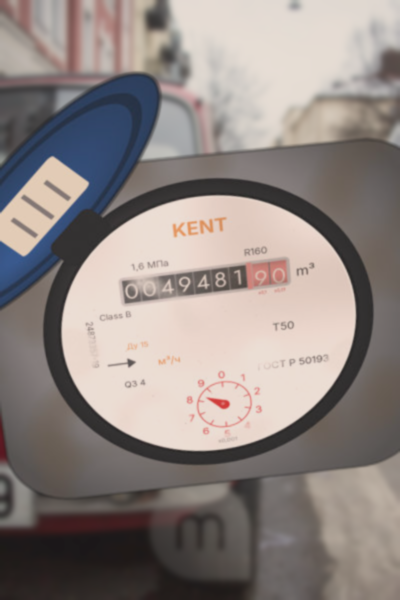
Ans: 49481.898,m³
